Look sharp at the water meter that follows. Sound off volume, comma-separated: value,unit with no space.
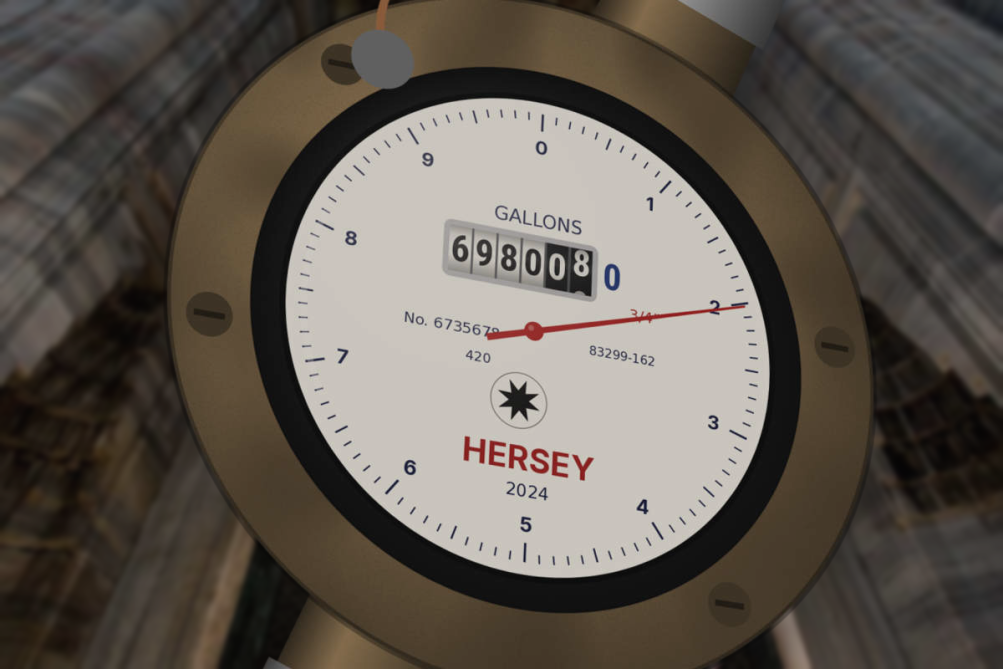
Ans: 6980082.0,gal
